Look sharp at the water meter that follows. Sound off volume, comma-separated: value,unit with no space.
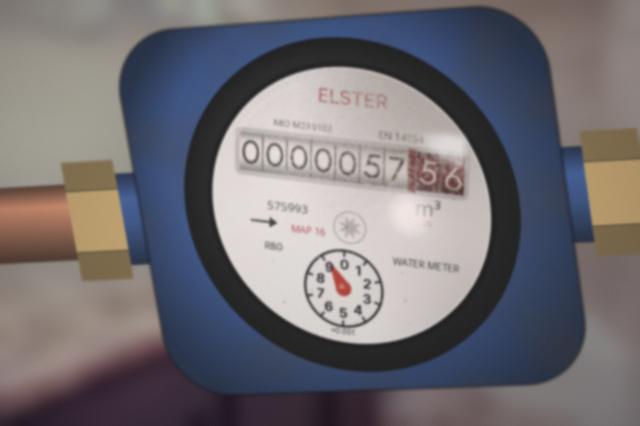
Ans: 57.559,m³
